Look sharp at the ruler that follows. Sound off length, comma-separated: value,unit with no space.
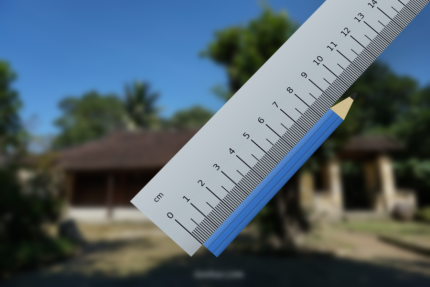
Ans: 10,cm
